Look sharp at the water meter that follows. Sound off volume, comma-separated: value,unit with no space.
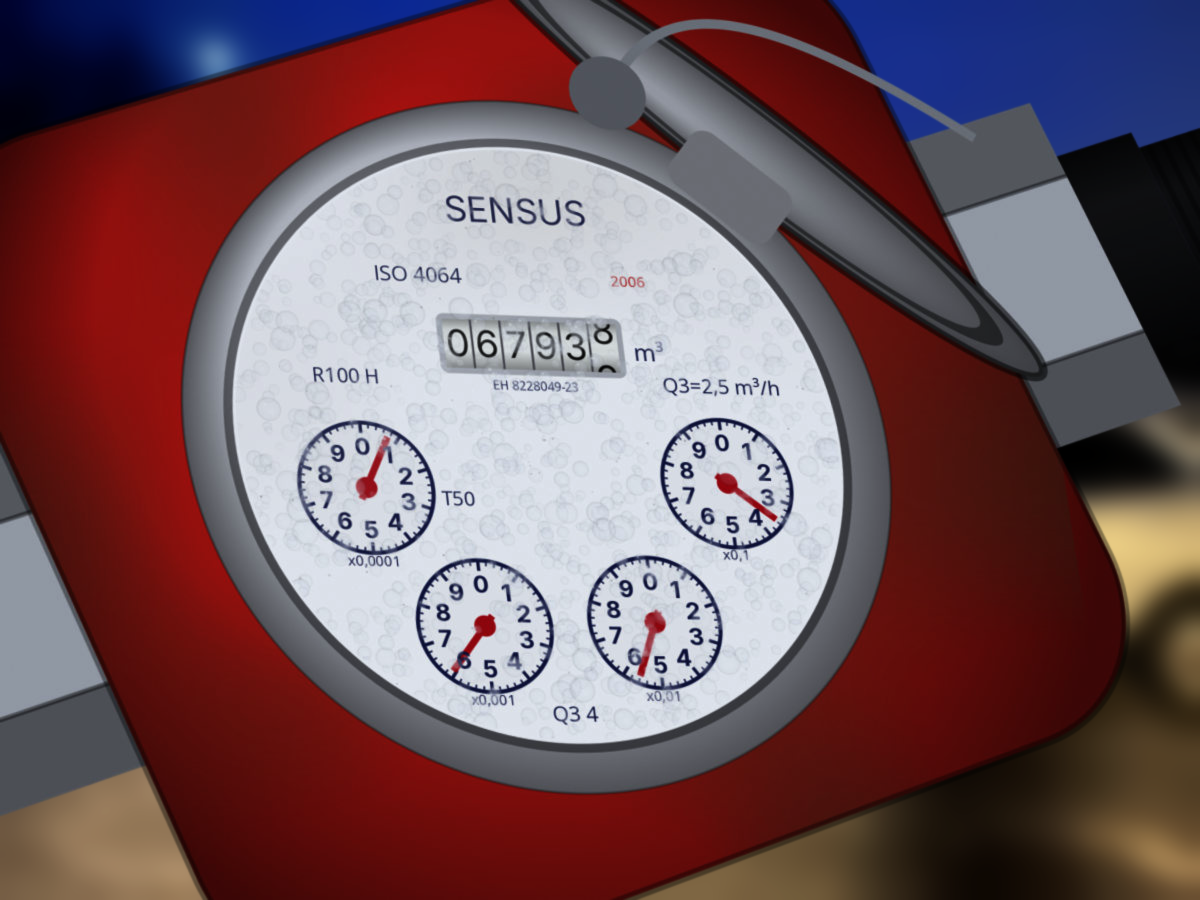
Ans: 67938.3560,m³
